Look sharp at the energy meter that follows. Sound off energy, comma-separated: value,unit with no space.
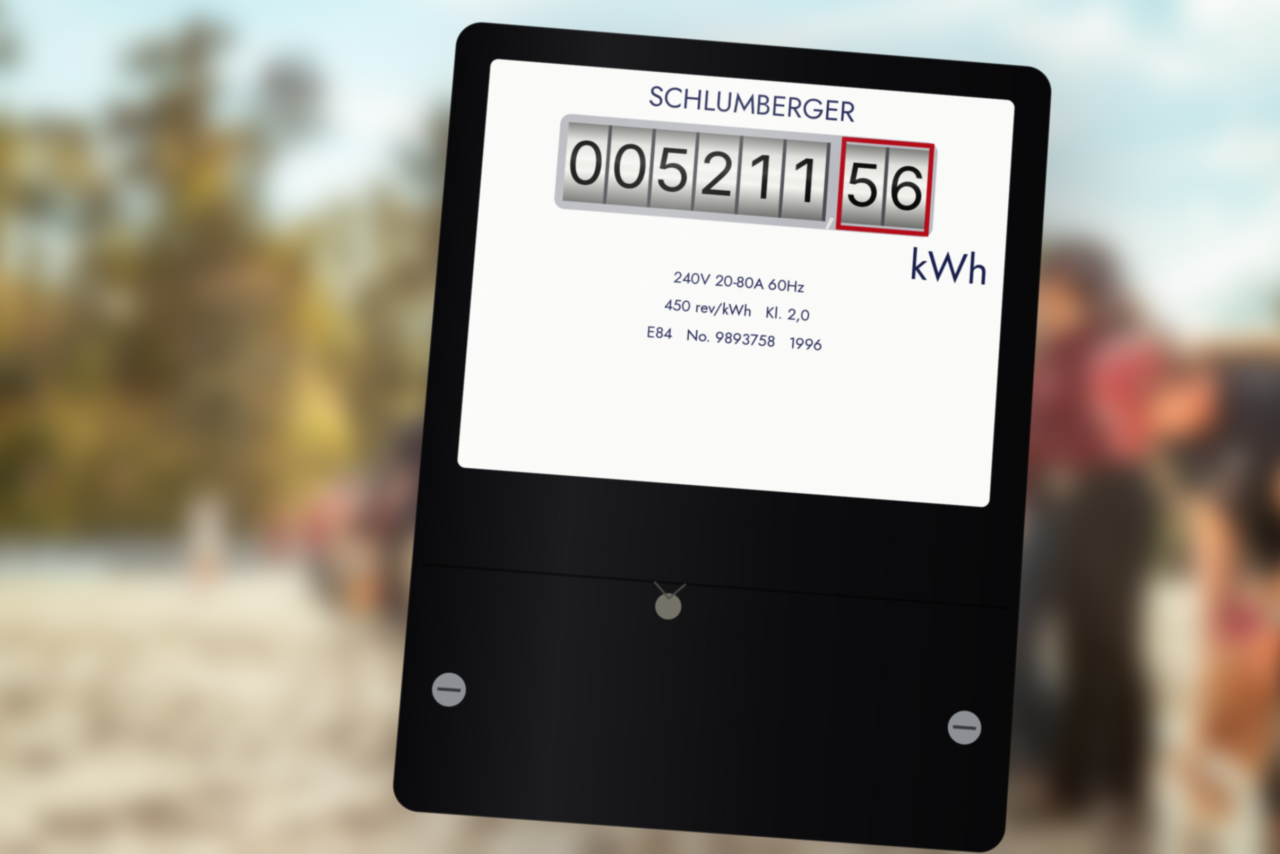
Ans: 5211.56,kWh
